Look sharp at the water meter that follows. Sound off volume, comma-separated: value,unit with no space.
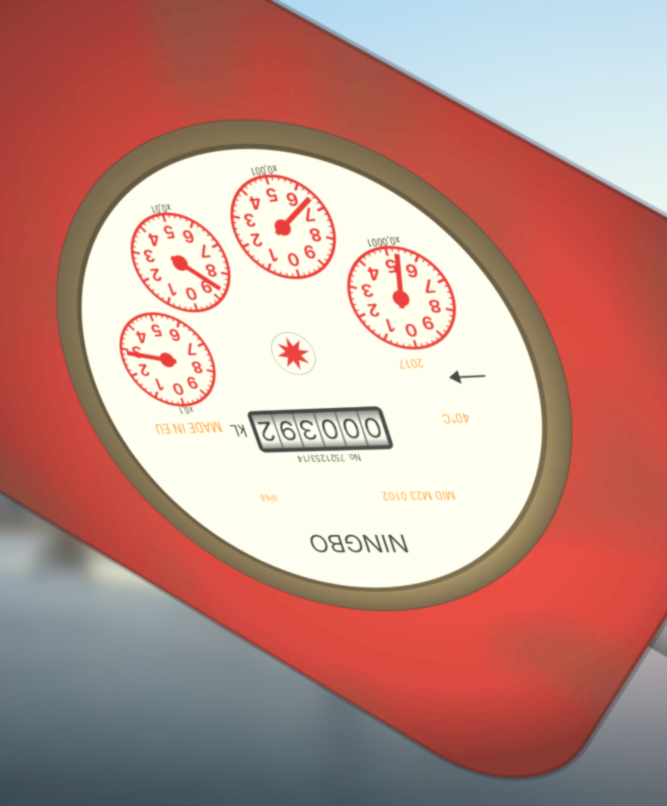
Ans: 392.2865,kL
